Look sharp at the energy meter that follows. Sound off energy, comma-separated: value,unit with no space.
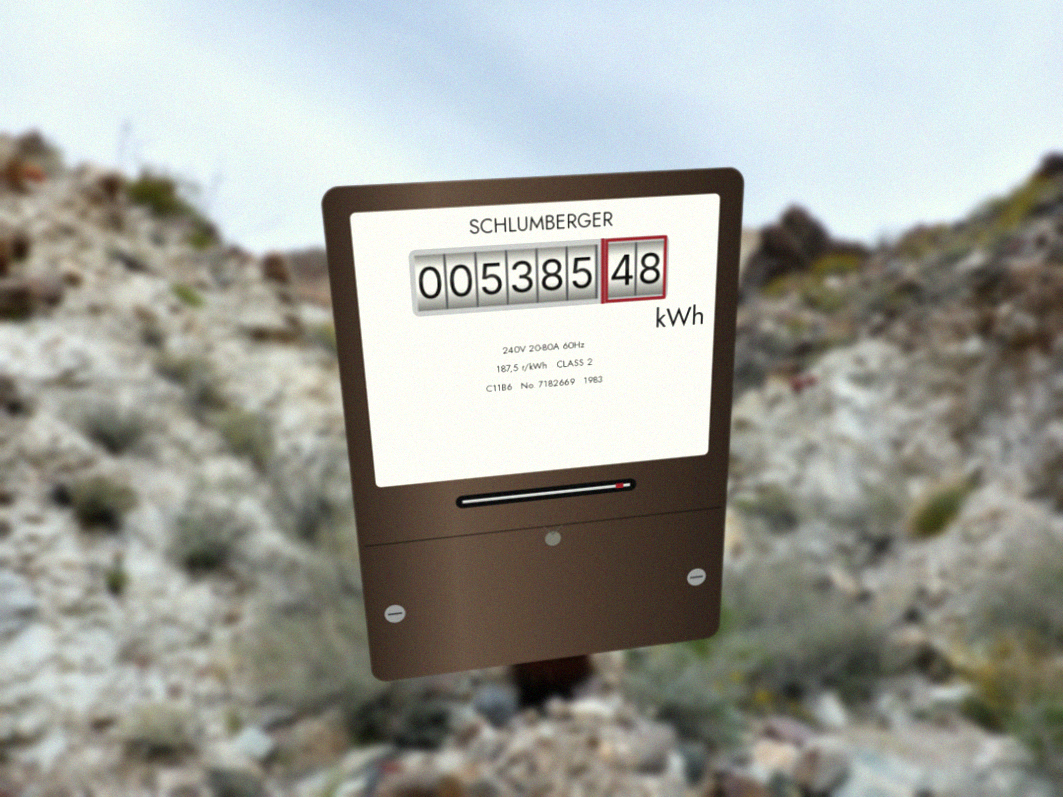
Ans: 5385.48,kWh
